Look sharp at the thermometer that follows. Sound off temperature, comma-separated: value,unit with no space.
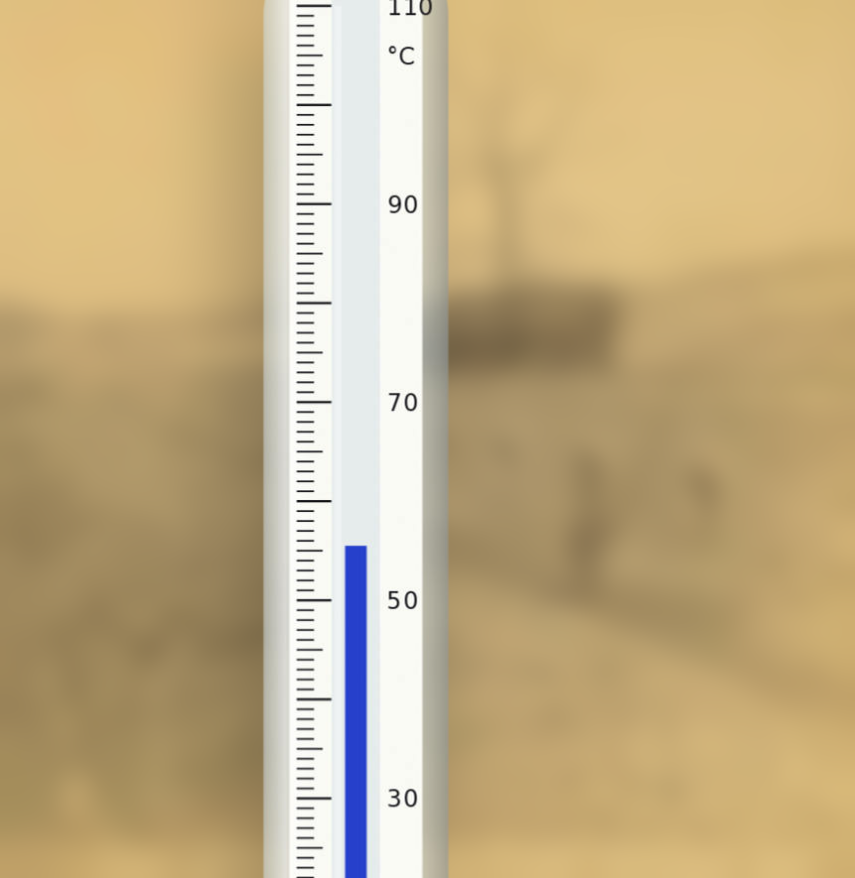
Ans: 55.5,°C
